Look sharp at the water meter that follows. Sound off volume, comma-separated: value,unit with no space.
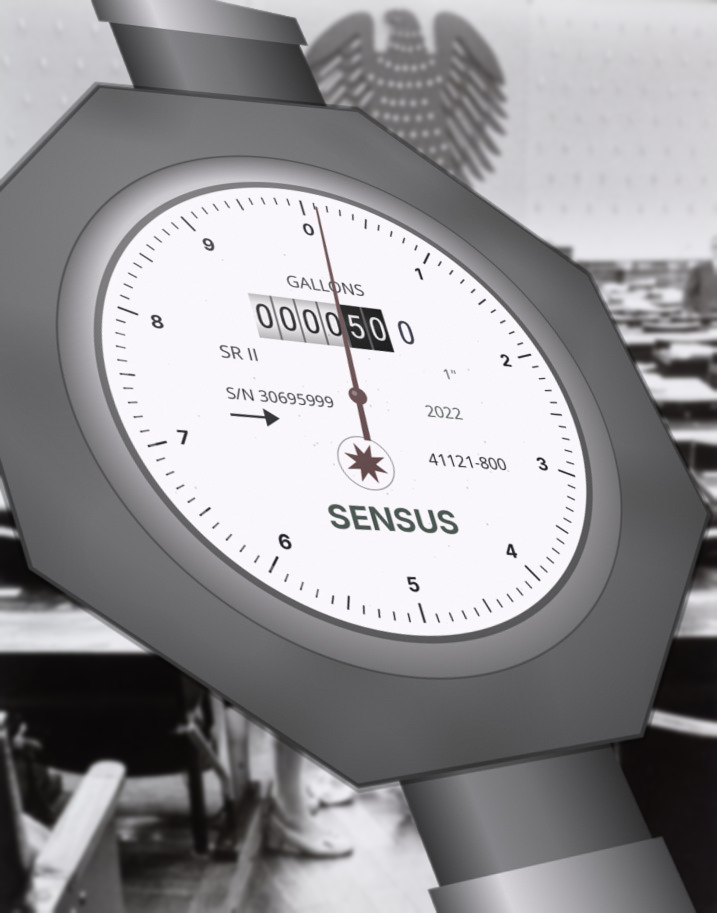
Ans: 500.1,gal
